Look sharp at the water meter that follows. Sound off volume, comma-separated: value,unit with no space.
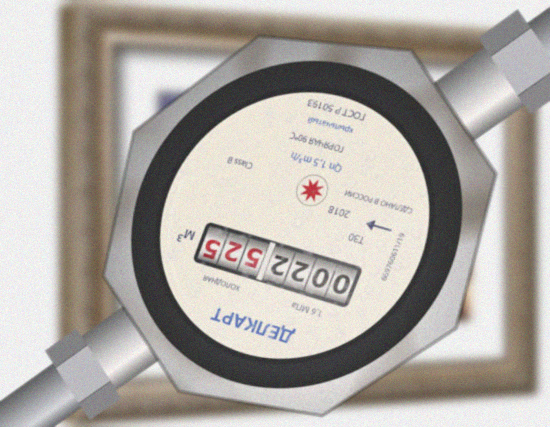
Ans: 22.525,m³
